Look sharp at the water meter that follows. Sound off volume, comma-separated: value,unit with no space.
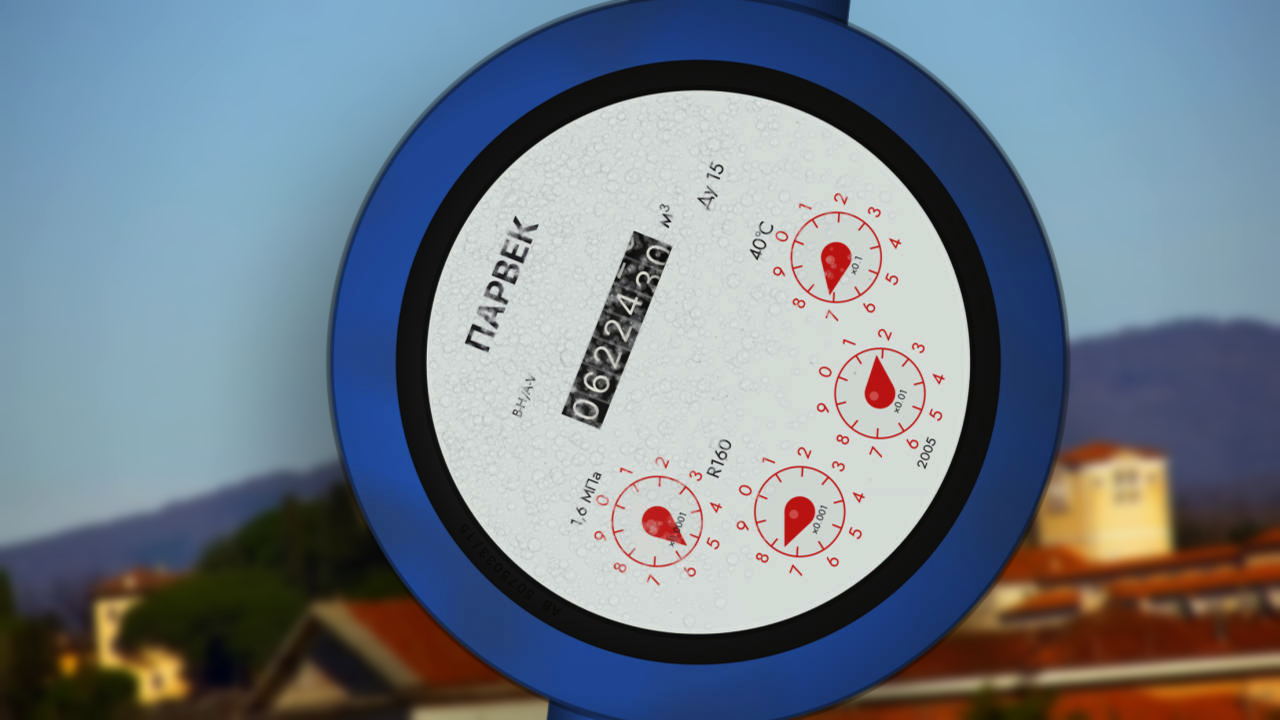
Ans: 622429.7175,m³
